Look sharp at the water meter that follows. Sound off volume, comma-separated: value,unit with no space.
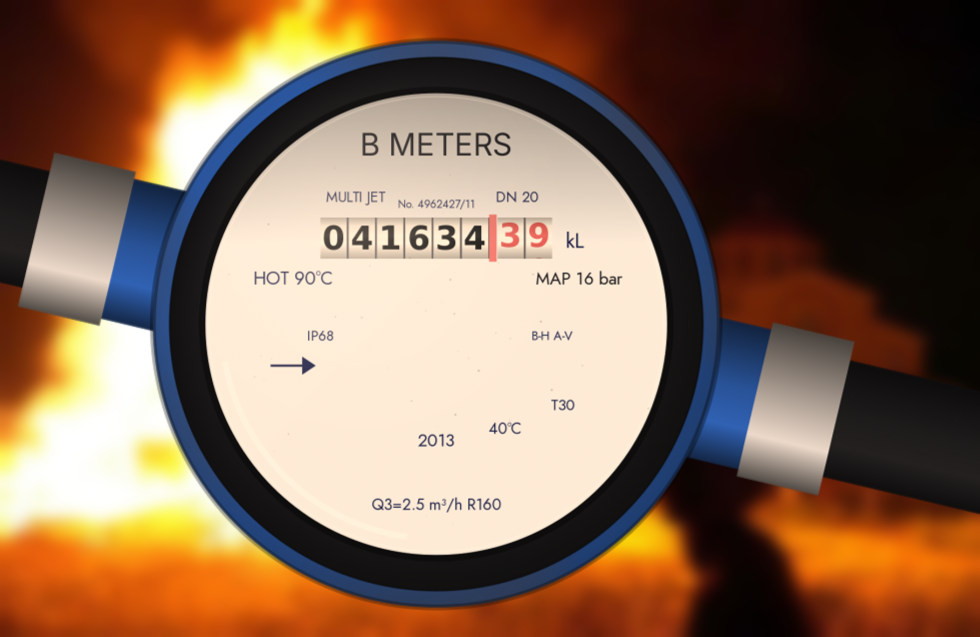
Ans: 41634.39,kL
